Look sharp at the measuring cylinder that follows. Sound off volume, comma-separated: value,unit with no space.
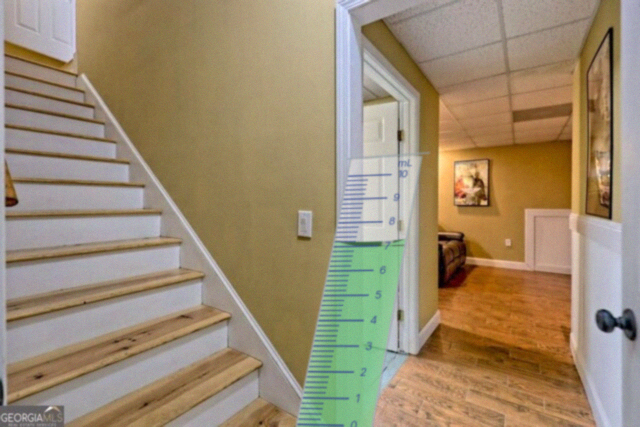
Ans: 7,mL
